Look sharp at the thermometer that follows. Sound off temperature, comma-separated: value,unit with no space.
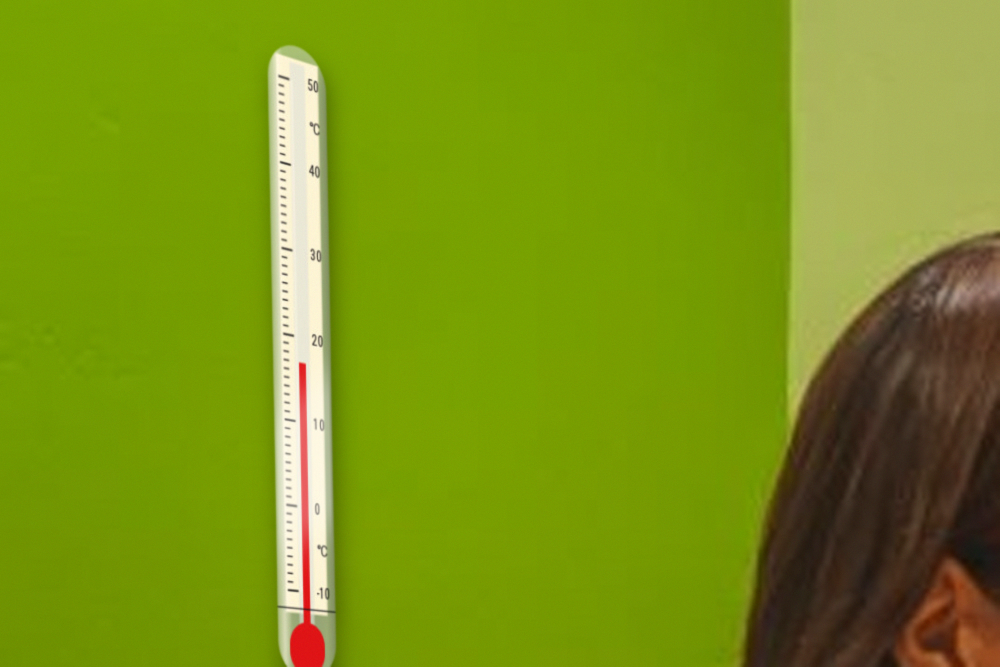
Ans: 17,°C
